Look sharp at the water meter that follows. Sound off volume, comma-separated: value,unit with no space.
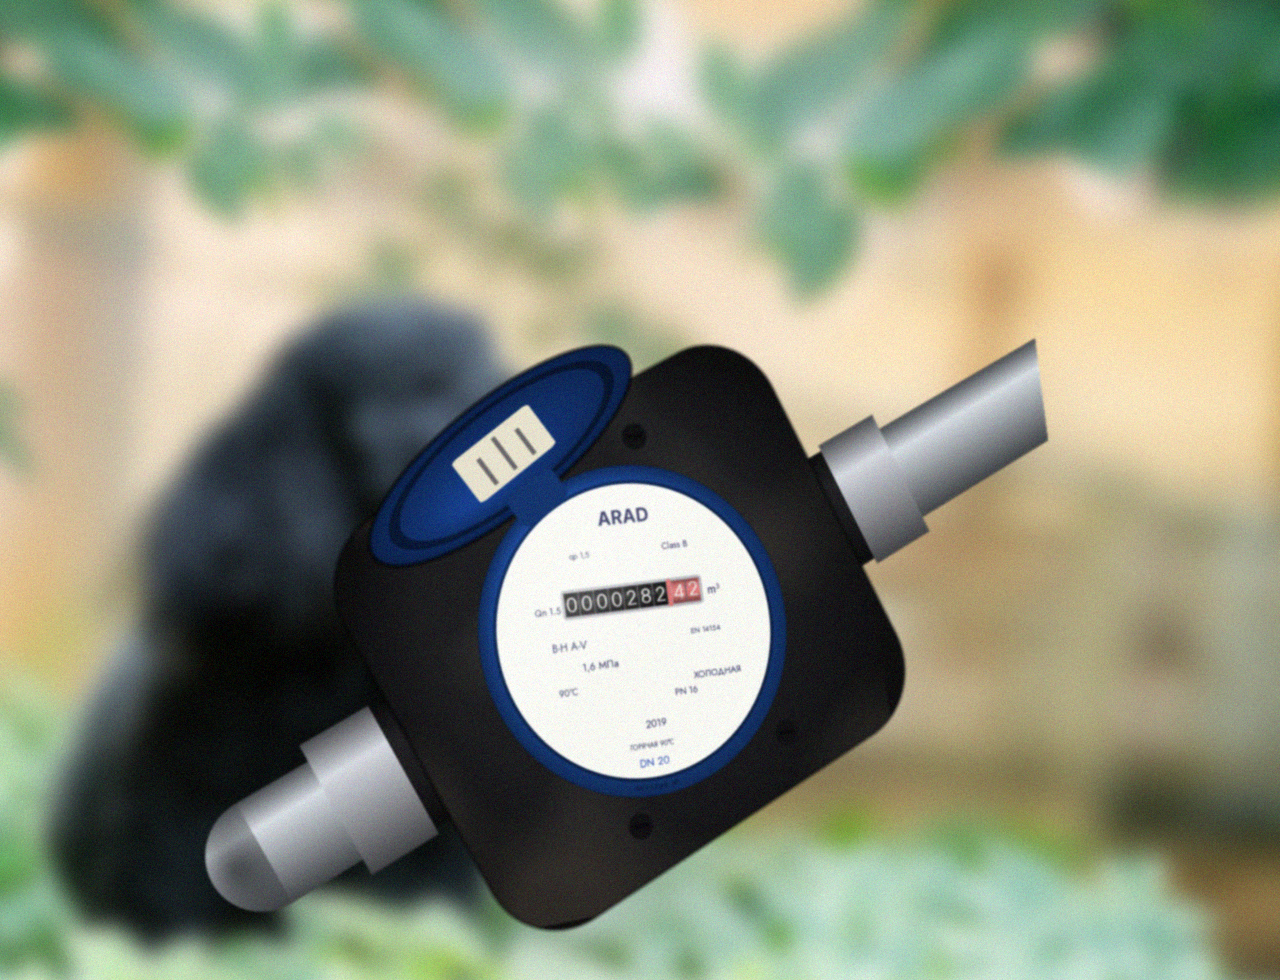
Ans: 282.42,m³
